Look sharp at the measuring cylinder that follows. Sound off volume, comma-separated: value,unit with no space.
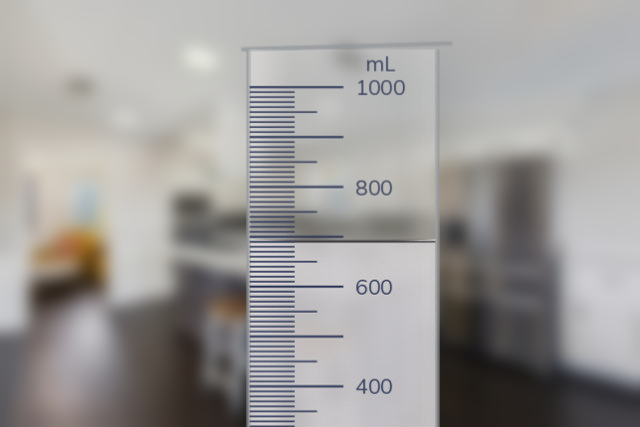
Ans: 690,mL
